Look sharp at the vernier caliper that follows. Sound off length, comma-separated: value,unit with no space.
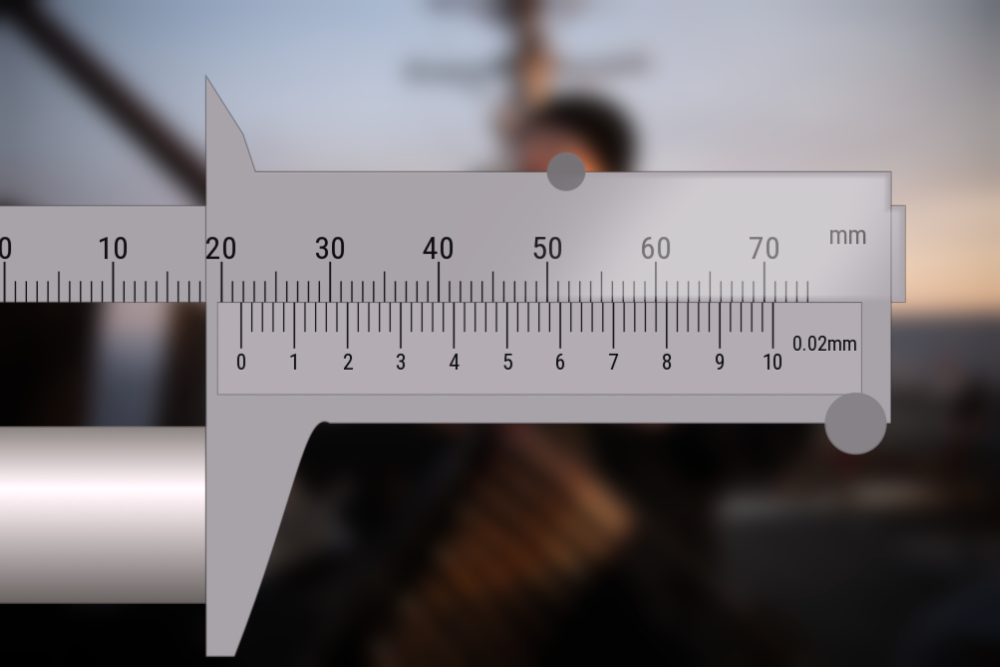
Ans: 21.8,mm
